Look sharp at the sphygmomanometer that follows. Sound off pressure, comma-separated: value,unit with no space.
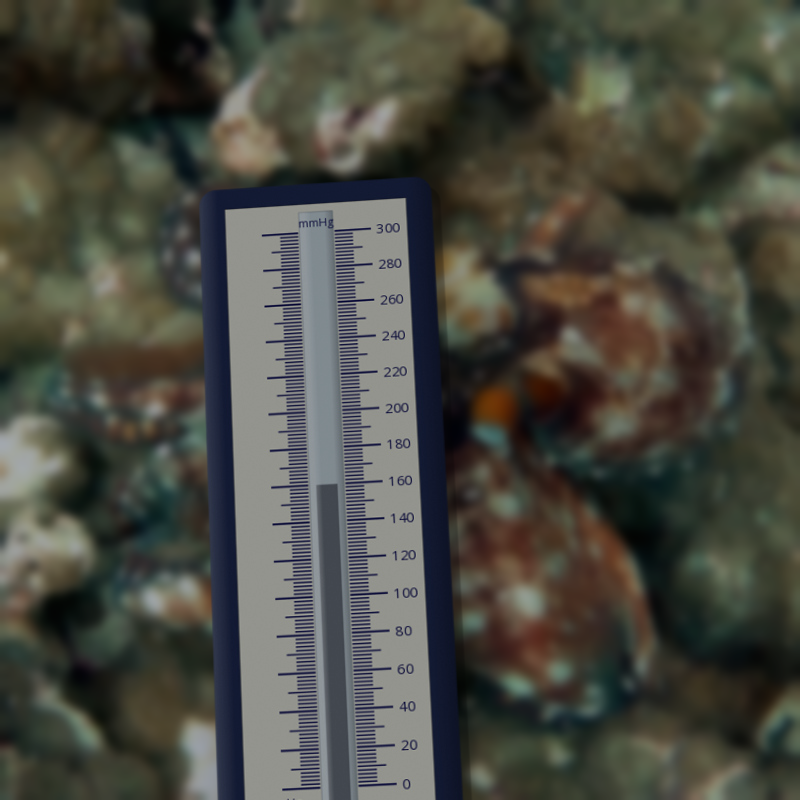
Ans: 160,mmHg
